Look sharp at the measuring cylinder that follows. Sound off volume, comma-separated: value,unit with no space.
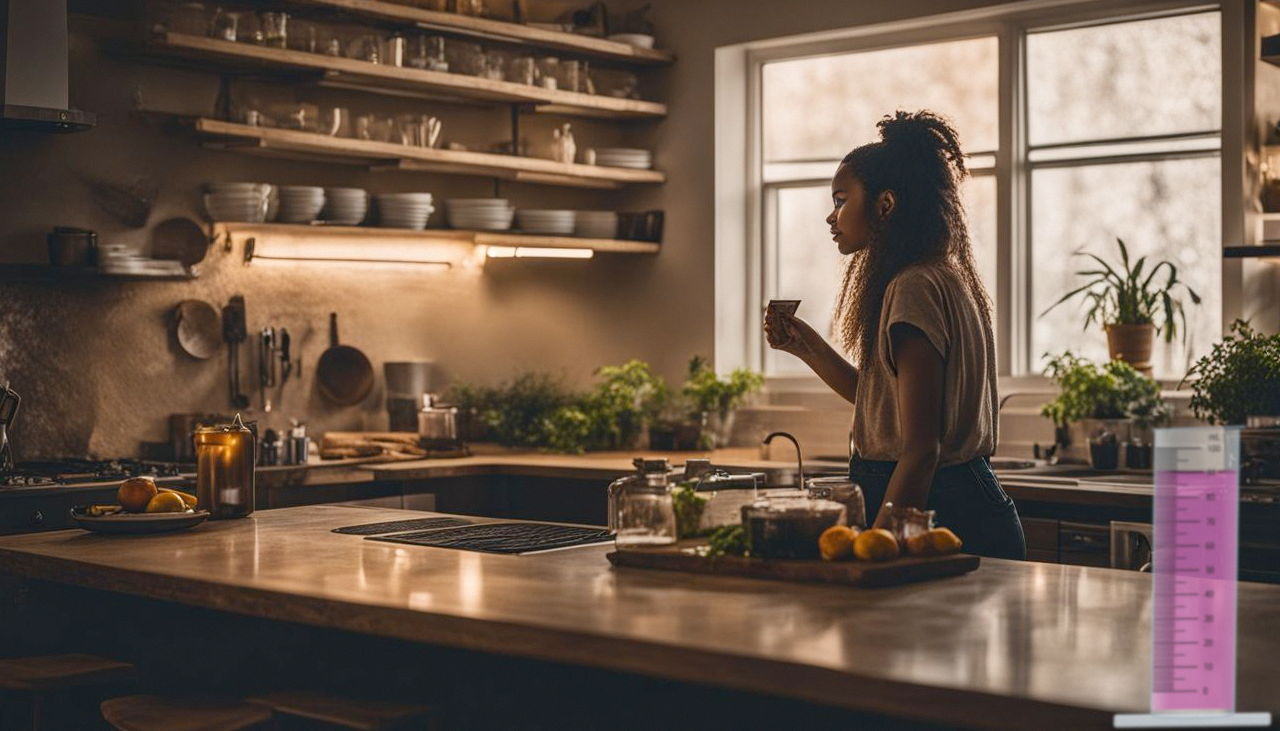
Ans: 90,mL
